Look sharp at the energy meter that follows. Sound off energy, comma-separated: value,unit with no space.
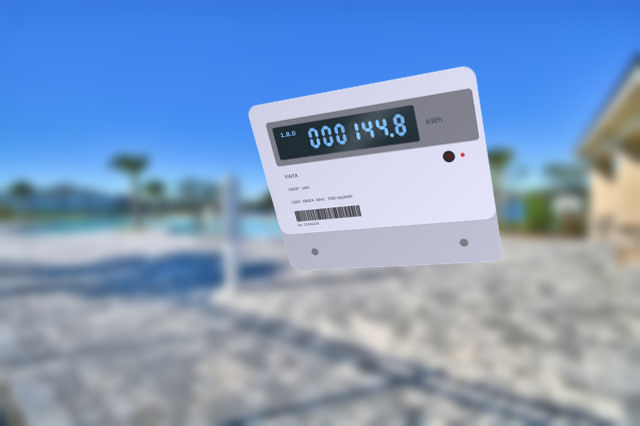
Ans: 144.8,kWh
